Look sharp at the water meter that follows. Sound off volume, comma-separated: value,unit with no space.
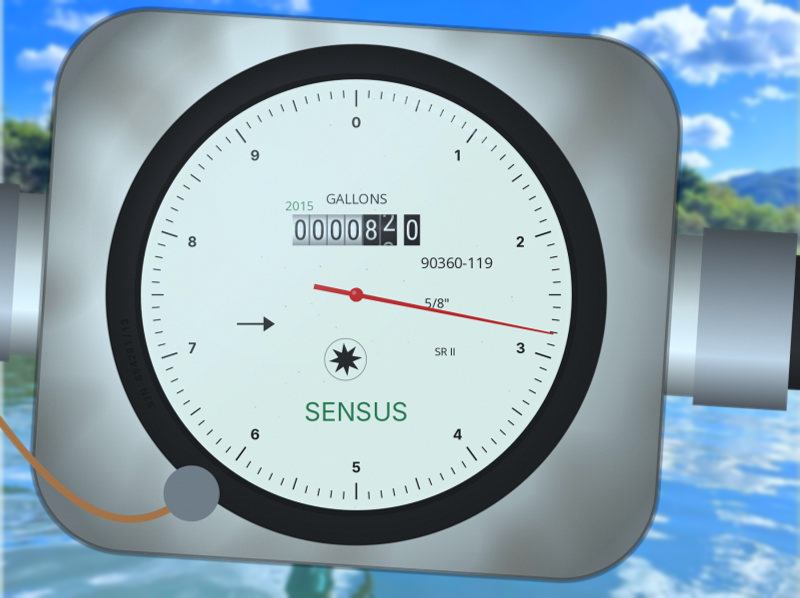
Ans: 822.8,gal
